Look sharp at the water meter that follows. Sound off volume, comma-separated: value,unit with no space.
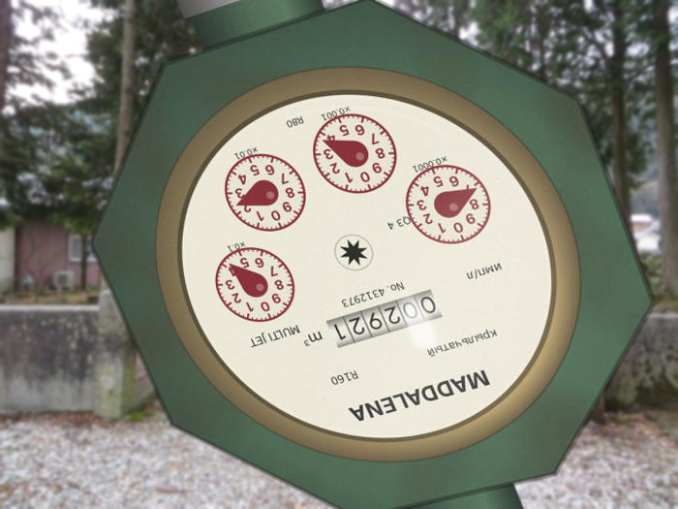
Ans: 2921.4237,m³
